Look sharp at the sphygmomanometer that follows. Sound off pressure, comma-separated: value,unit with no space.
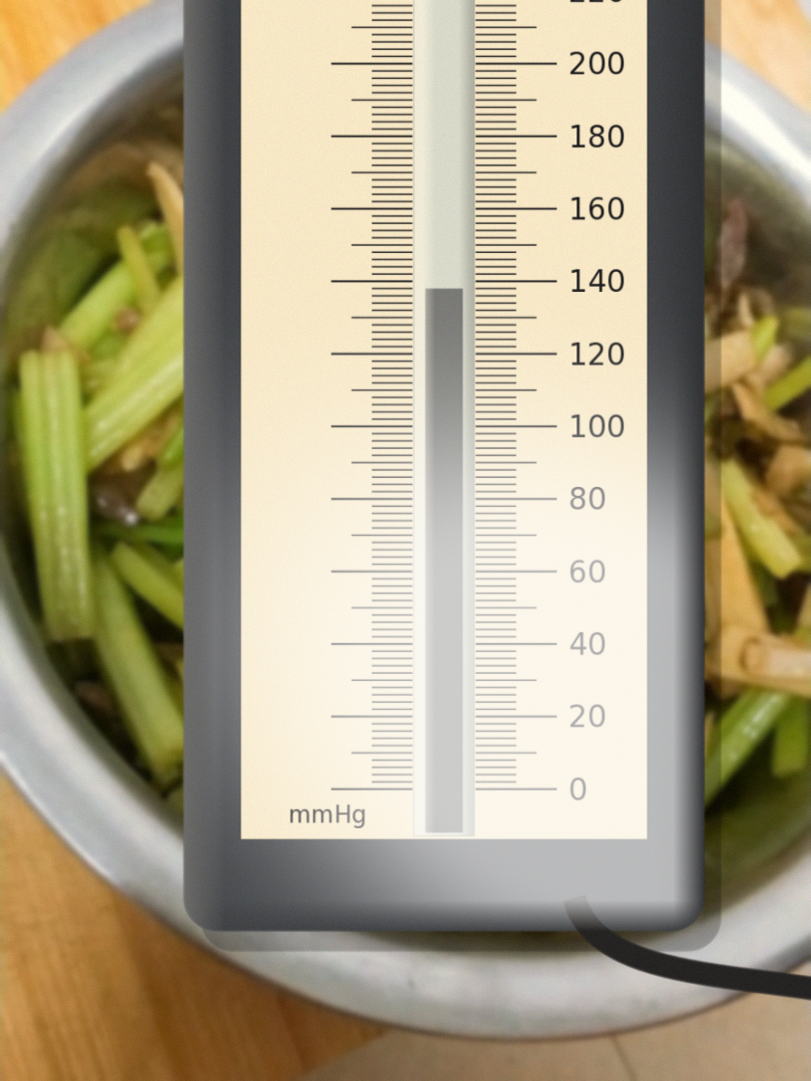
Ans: 138,mmHg
